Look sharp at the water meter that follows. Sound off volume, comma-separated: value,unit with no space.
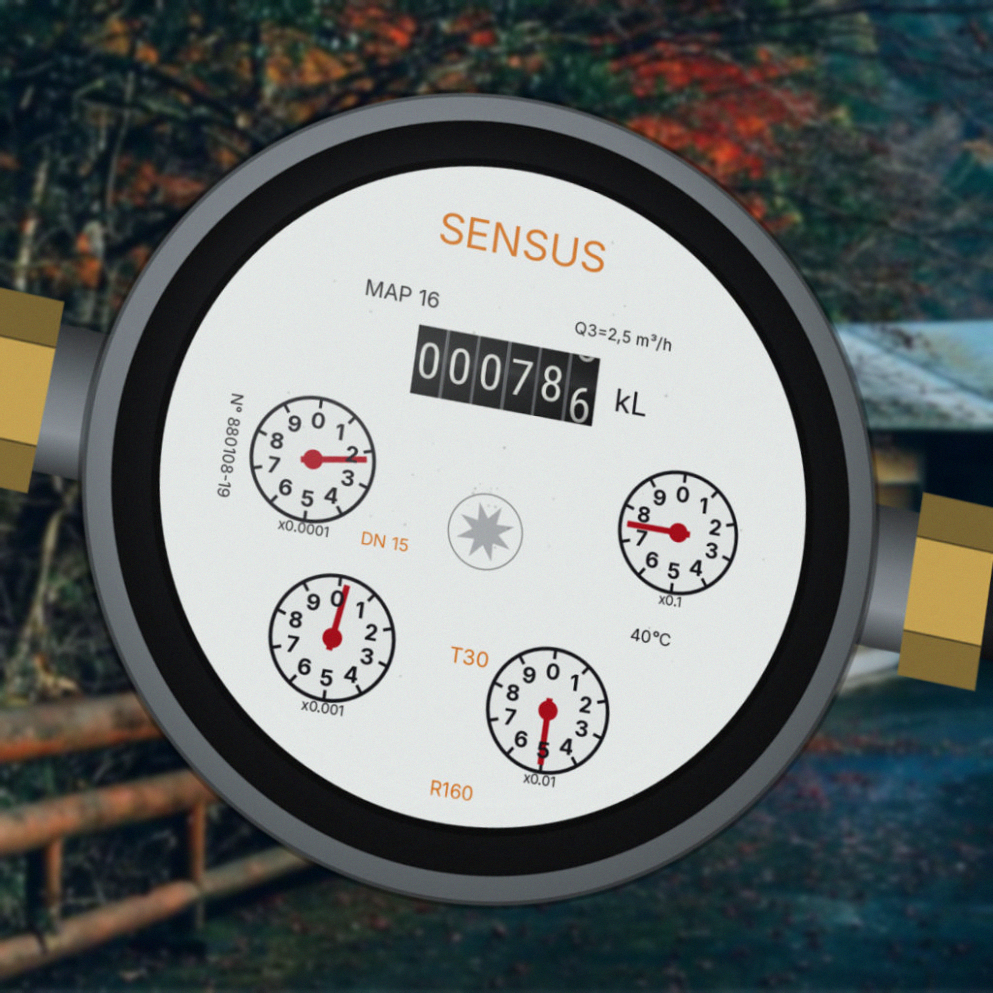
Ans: 785.7502,kL
